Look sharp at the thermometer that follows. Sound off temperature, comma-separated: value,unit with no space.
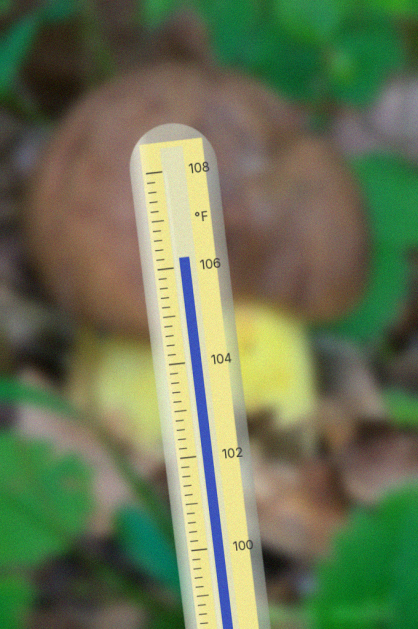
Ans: 106.2,°F
